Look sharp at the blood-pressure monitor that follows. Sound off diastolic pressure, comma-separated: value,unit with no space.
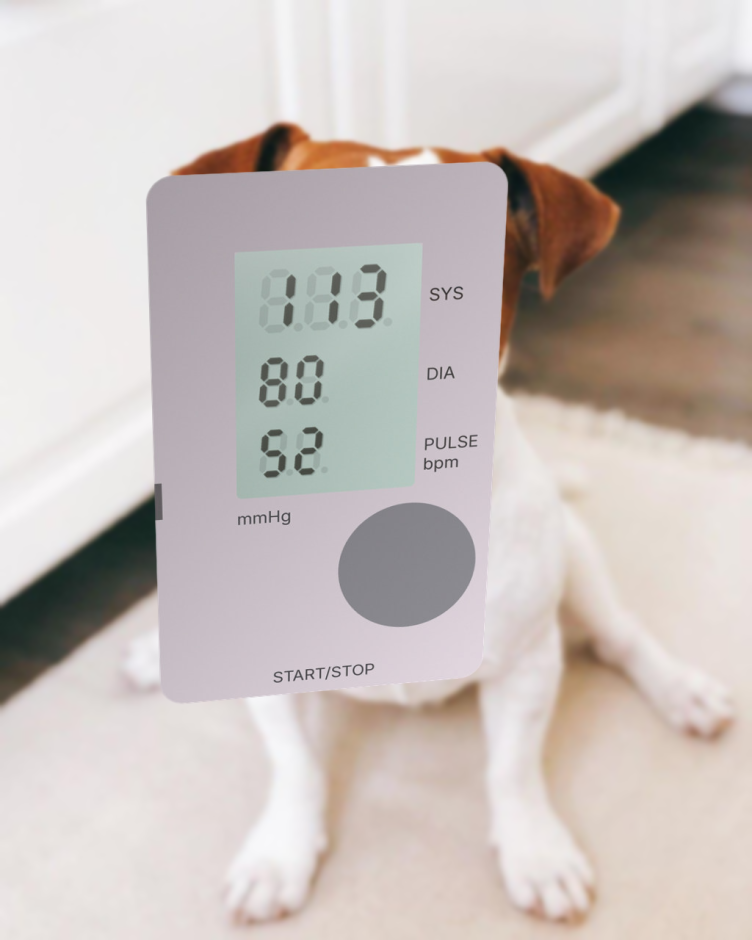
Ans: 80,mmHg
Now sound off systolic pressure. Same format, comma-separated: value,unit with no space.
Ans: 113,mmHg
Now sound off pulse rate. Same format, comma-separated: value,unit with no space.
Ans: 52,bpm
